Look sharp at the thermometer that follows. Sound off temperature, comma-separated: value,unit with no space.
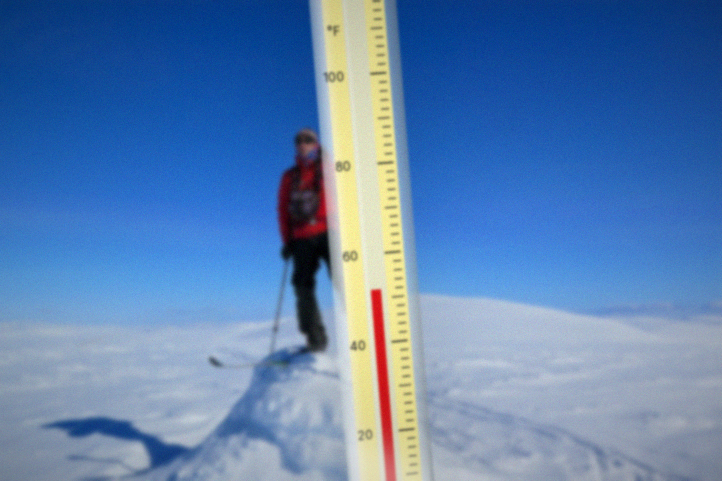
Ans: 52,°F
